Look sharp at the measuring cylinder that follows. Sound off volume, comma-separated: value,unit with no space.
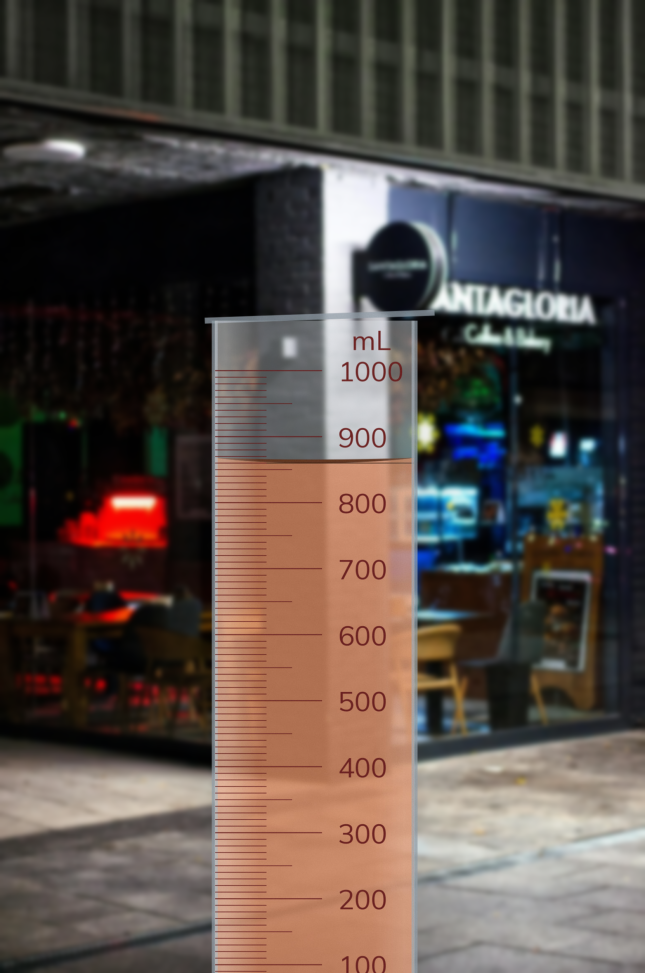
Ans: 860,mL
